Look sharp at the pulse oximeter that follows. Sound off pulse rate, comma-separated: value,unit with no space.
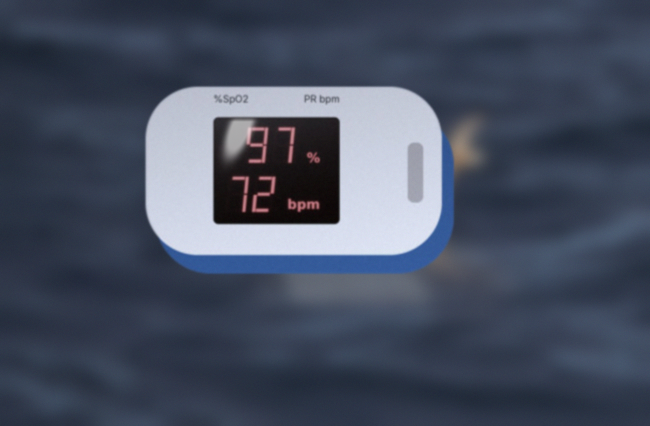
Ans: 72,bpm
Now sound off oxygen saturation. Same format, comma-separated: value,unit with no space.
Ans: 97,%
